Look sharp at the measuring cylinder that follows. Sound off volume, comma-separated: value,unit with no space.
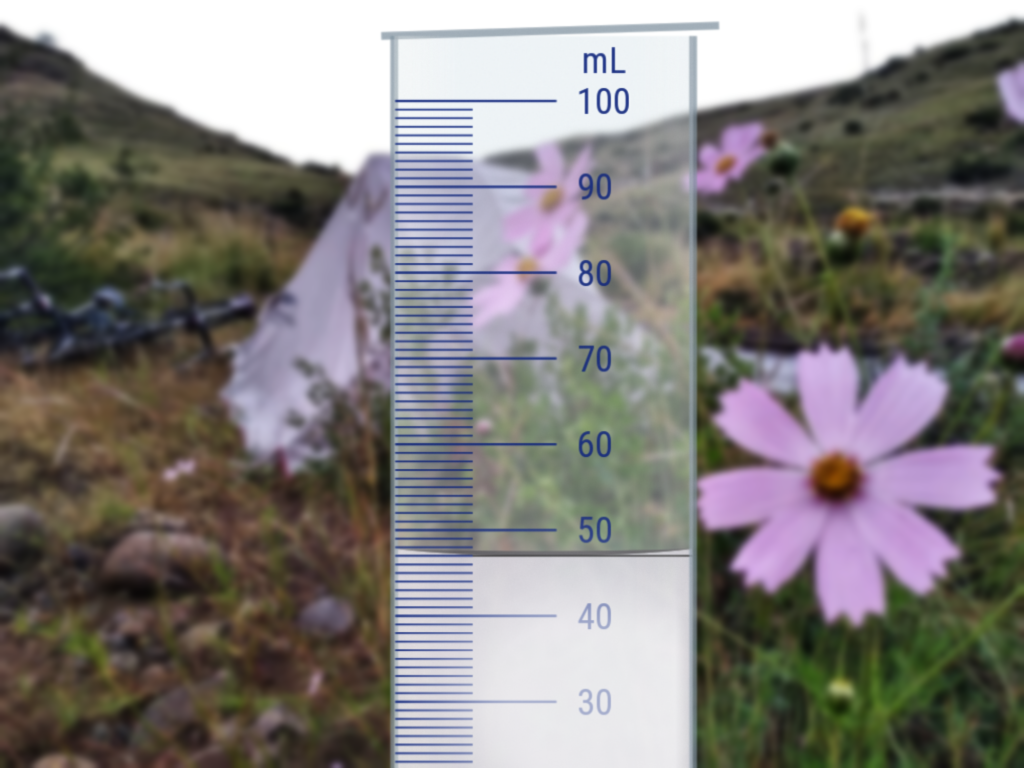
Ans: 47,mL
